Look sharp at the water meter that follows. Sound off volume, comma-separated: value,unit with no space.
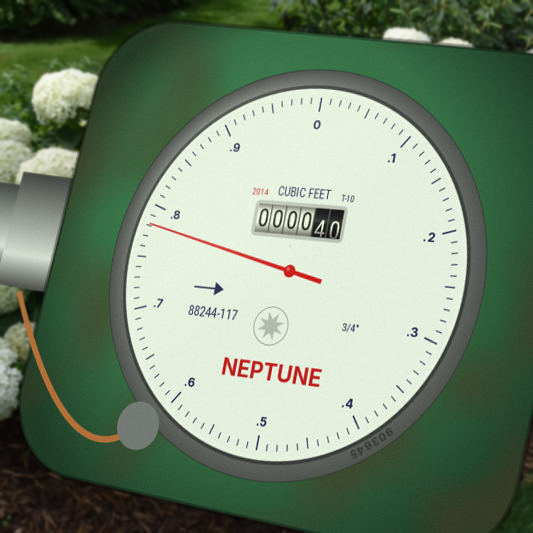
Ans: 39.78,ft³
